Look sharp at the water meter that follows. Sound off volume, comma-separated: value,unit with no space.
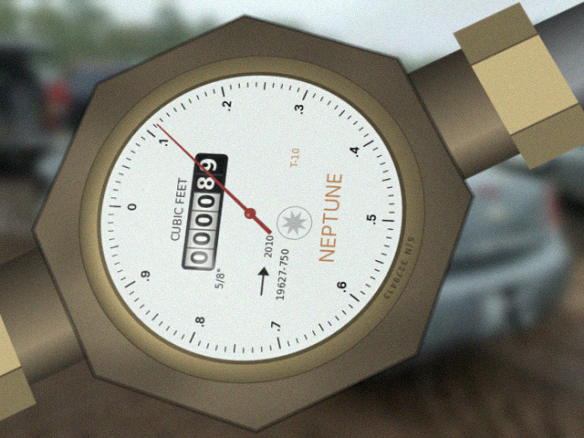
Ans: 89.11,ft³
